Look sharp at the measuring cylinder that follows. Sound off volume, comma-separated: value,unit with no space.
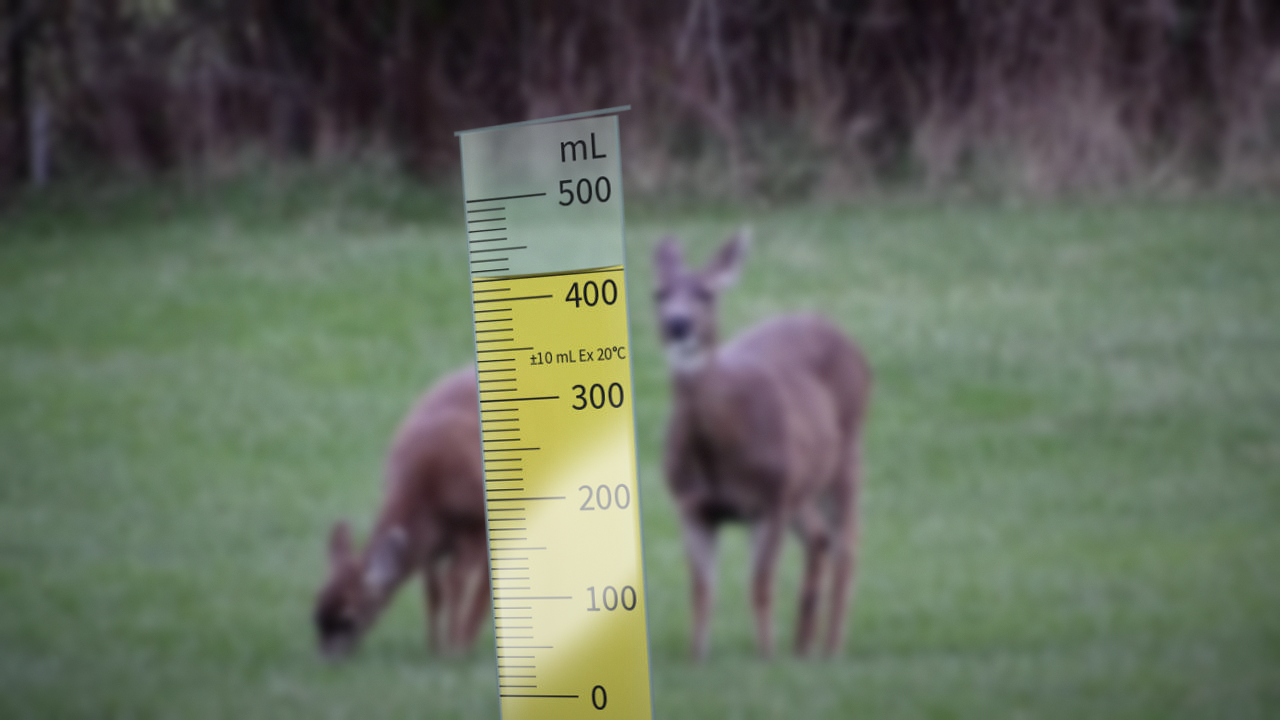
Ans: 420,mL
